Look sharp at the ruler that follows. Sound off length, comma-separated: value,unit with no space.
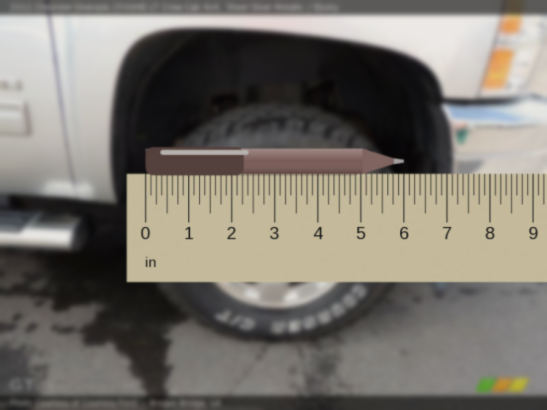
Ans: 6,in
